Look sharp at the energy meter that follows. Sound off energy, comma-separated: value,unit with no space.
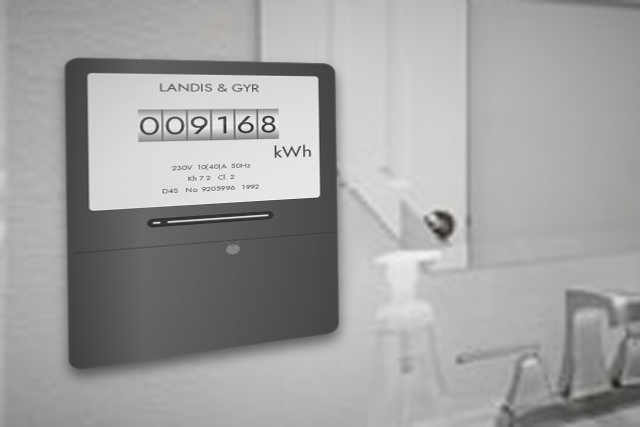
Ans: 9168,kWh
